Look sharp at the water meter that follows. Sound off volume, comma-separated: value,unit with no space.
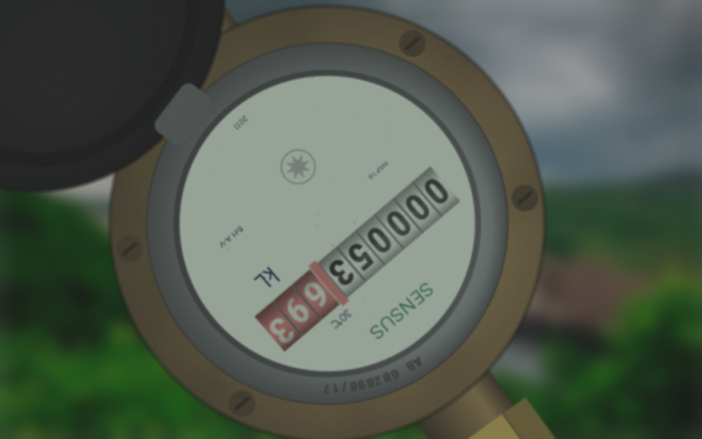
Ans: 53.693,kL
